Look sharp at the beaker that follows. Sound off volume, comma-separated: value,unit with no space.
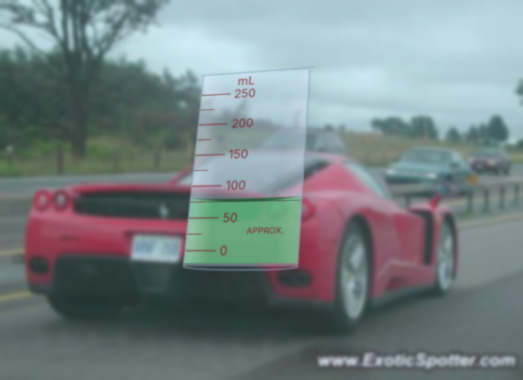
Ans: 75,mL
